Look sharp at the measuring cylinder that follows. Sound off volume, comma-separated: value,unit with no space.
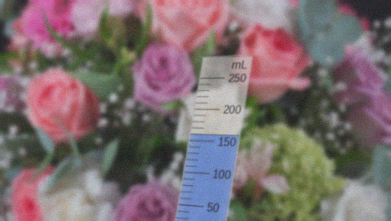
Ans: 160,mL
